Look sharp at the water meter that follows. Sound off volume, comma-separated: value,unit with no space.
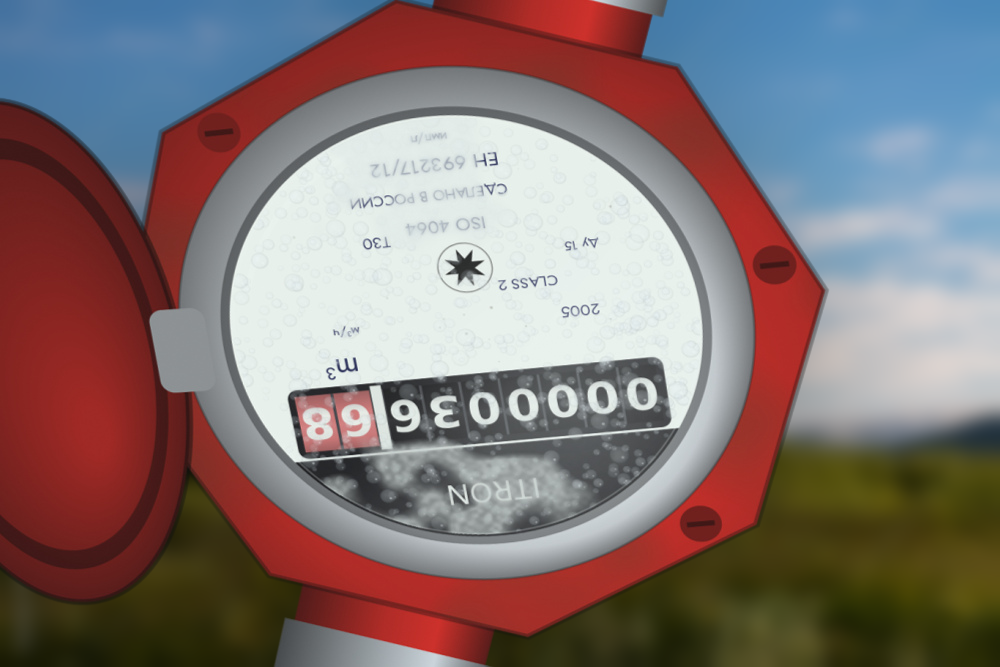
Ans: 36.68,m³
